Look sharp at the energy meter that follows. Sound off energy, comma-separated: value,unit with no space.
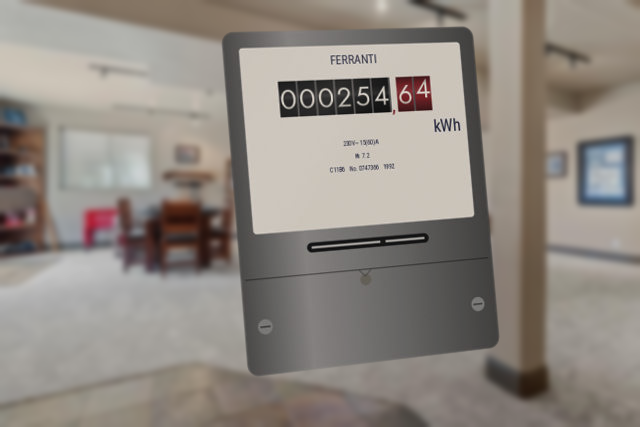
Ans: 254.64,kWh
